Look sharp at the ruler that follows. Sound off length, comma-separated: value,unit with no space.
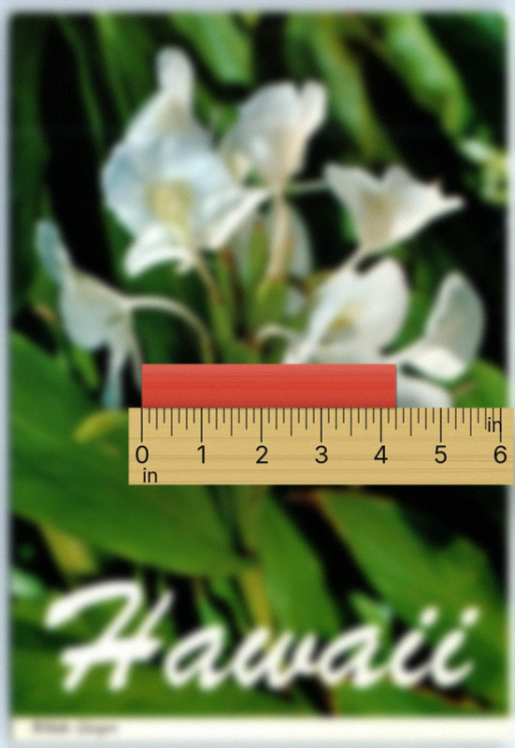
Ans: 4.25,in
